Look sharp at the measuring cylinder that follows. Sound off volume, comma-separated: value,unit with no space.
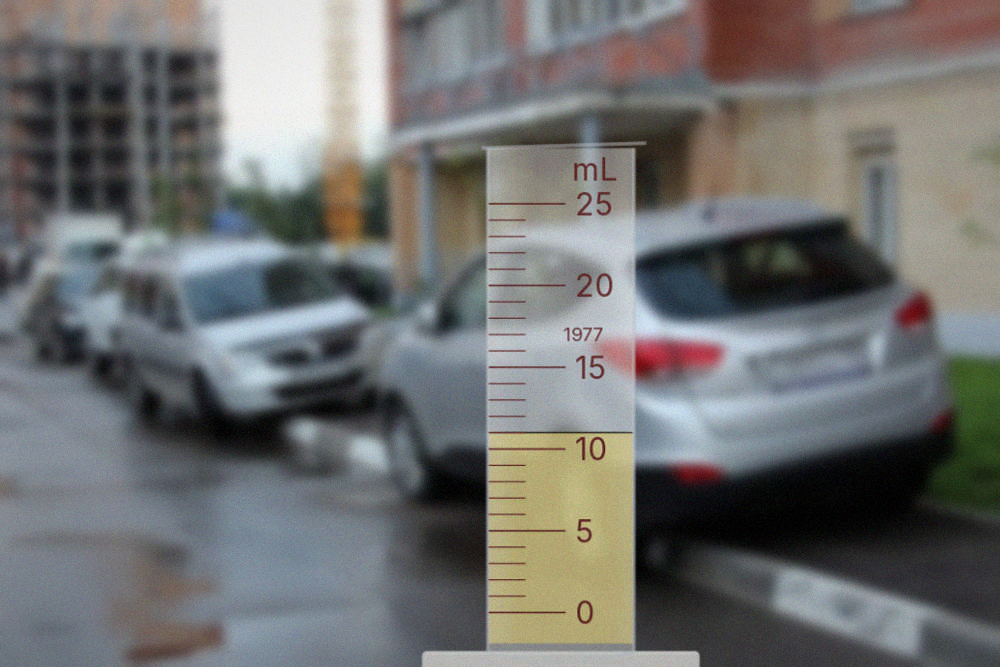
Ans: 11,mL
